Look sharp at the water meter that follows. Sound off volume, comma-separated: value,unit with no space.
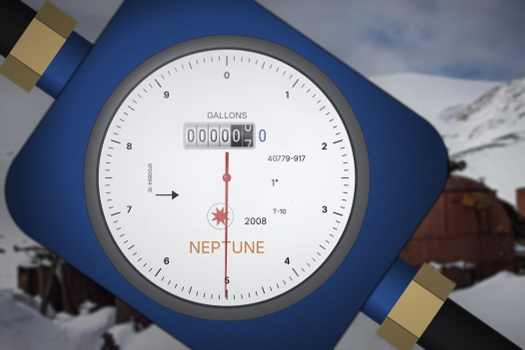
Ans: 65.0,gal
